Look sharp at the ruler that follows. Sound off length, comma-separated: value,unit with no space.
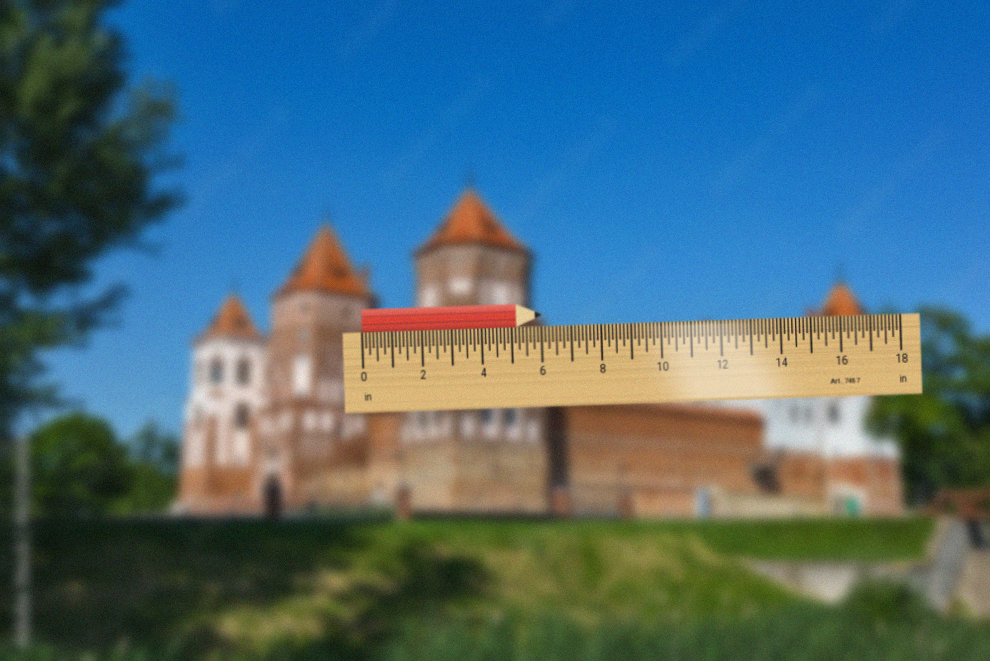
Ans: 6,in
